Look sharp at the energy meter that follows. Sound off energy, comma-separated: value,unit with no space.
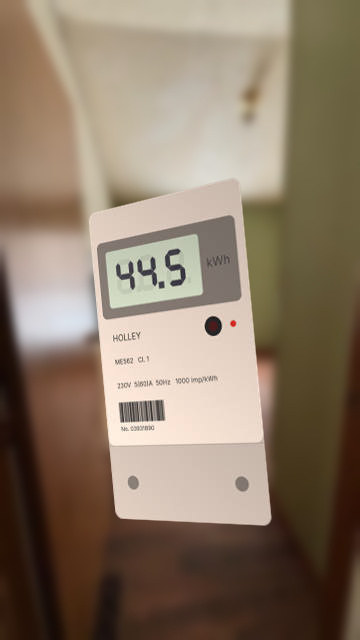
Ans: 44.5,kWh
